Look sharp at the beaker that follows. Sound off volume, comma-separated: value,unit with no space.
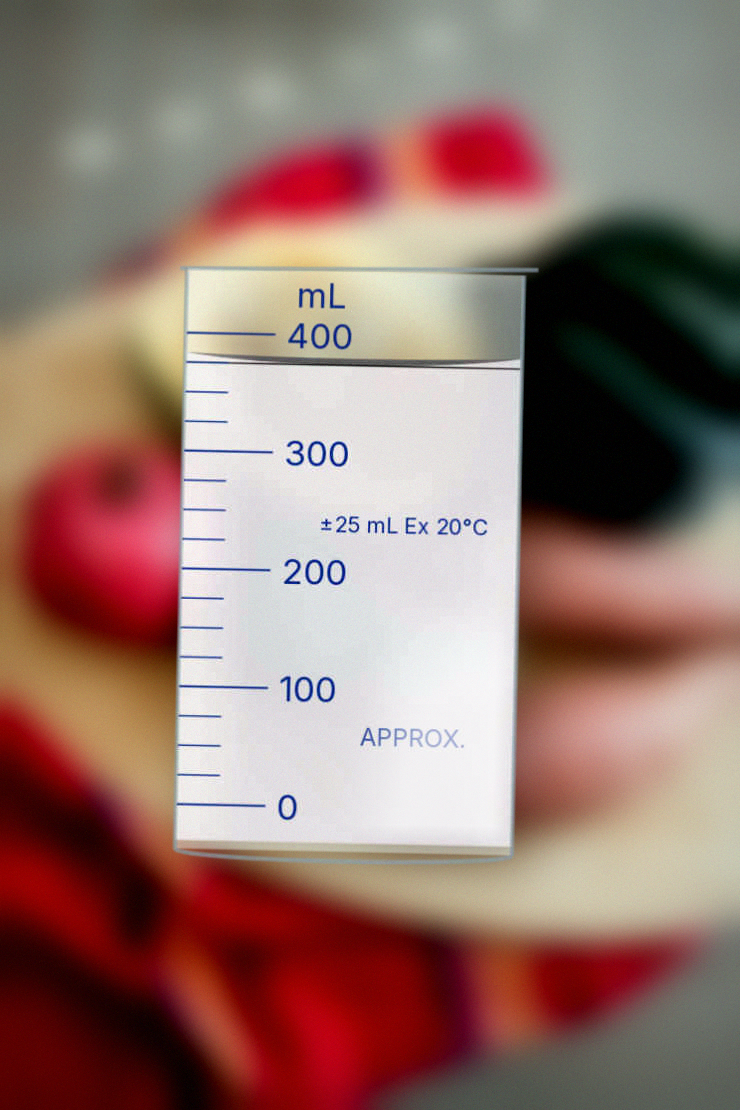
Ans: 375,mL
